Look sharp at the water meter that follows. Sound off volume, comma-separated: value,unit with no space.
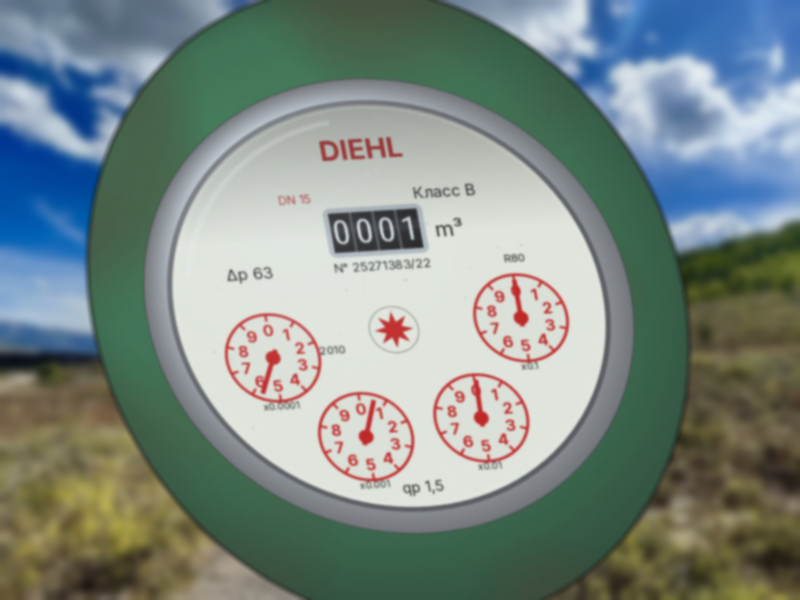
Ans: 1.0005,m³
